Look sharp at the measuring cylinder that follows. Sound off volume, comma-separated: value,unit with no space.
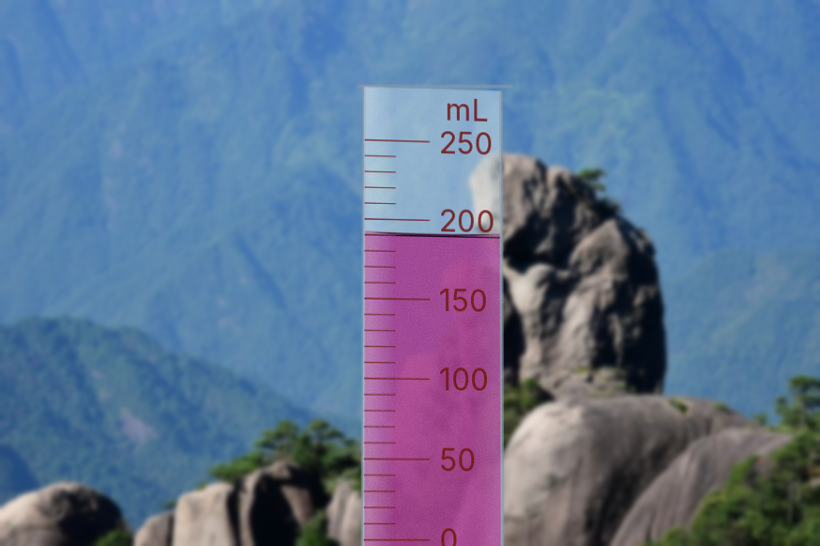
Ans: 190,mL
